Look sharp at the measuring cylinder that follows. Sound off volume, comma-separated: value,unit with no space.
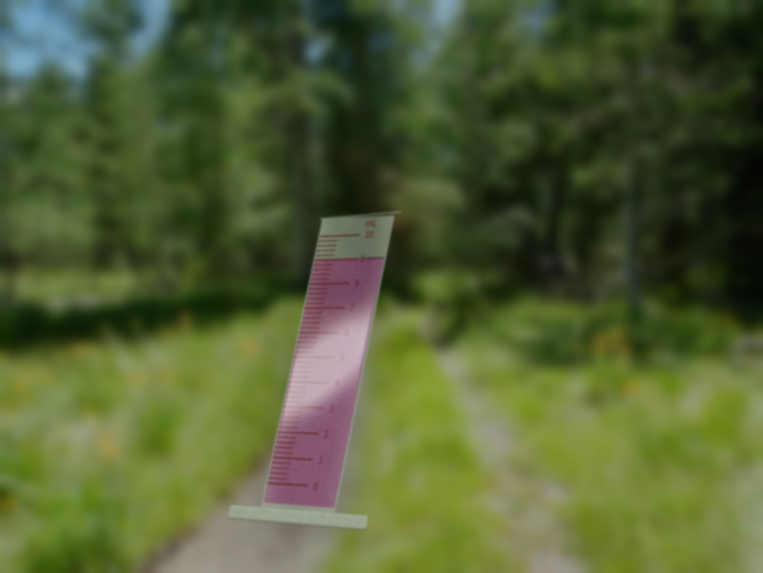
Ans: 9,mL
